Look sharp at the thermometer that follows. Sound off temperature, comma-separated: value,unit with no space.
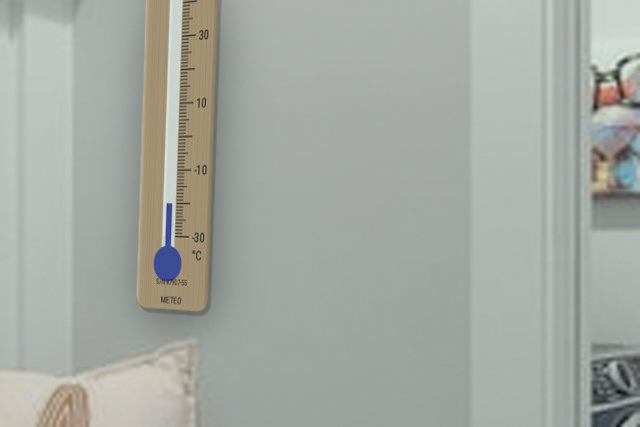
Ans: -20,°C
